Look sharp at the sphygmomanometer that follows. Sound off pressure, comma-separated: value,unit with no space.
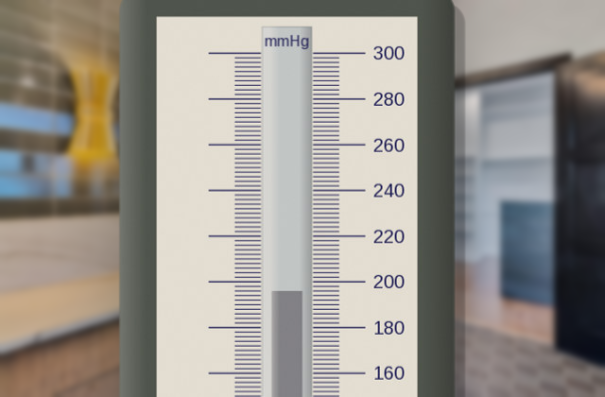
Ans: 196,mmHg
